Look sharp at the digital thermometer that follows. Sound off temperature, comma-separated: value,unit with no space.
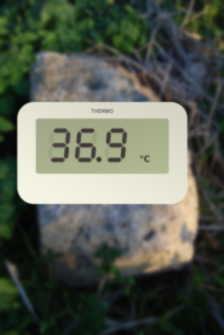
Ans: 36.9,°C
